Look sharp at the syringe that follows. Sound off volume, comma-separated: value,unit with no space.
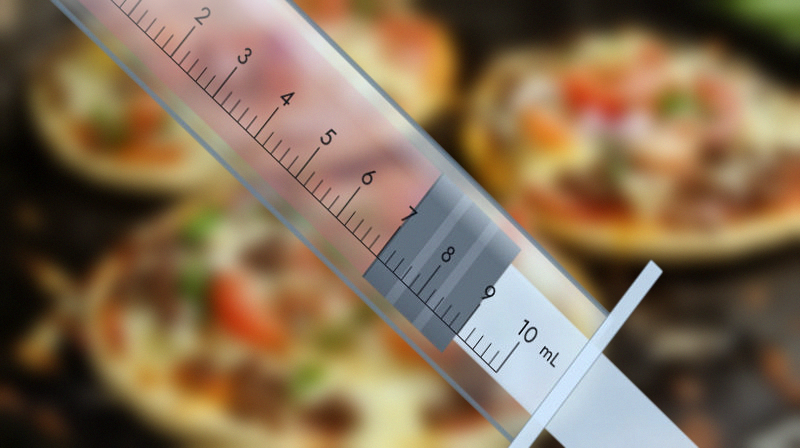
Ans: 7,mL
